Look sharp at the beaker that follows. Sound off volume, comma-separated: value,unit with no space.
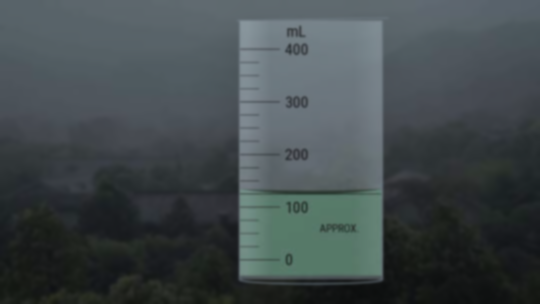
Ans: 125,mL
